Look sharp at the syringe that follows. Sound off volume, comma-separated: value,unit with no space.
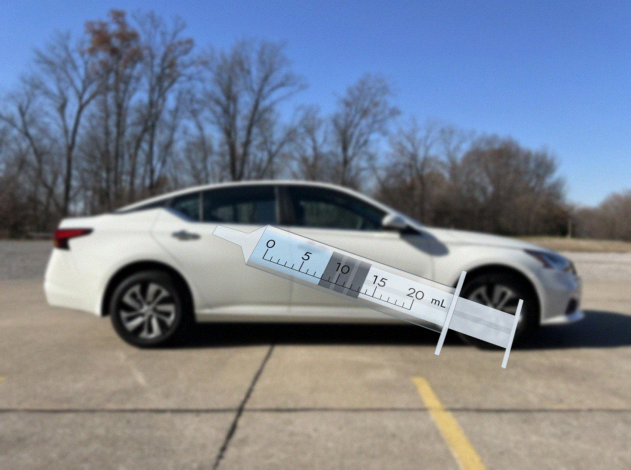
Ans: 8,mL
